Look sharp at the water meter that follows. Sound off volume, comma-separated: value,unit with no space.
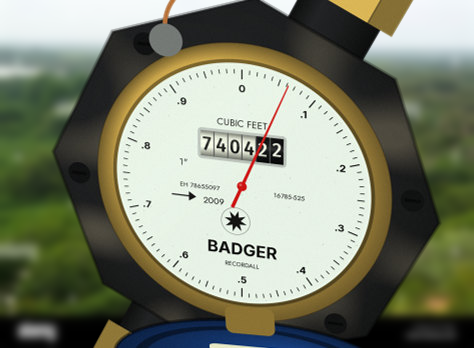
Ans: 740422.06,ft³
